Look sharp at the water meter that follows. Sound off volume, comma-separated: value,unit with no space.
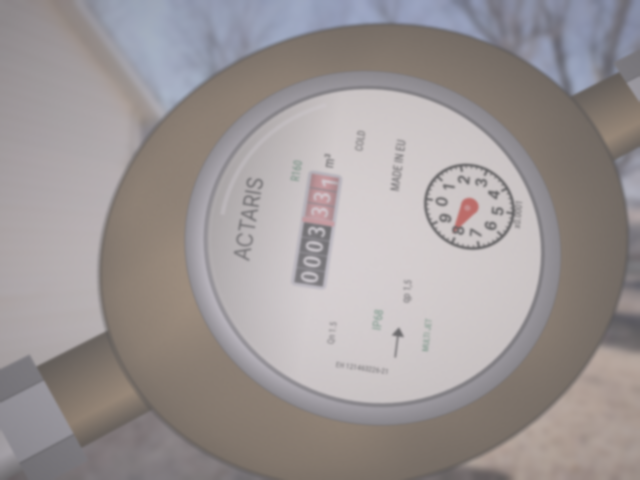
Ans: 3.3308,m³
